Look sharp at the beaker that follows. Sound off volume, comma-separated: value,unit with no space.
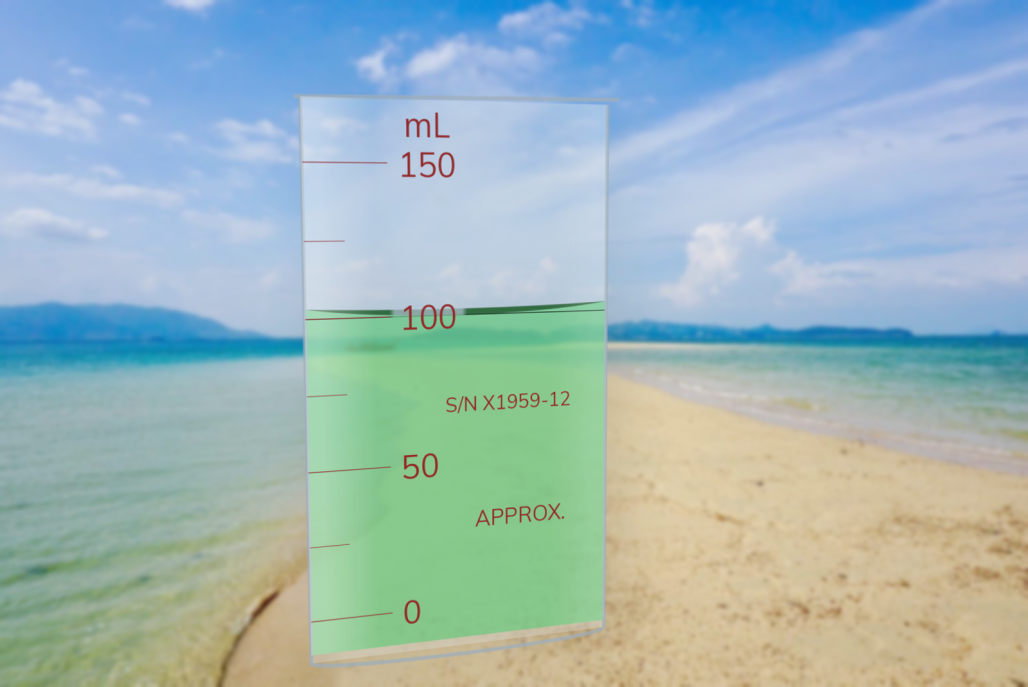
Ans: 100,mL
